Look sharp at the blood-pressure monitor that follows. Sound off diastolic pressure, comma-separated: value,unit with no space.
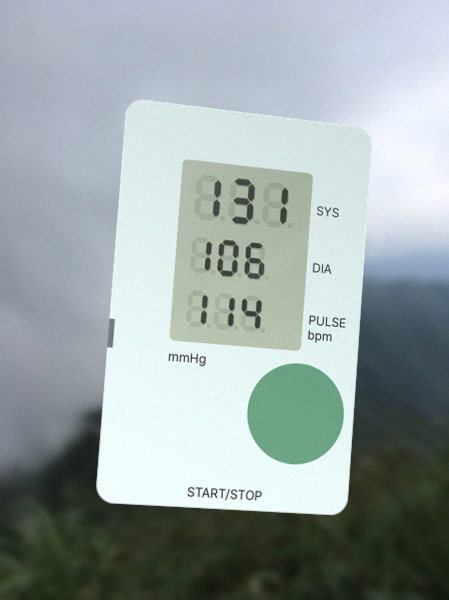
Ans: 106,mmHg
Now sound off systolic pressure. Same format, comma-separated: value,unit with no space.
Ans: 131,mmHg
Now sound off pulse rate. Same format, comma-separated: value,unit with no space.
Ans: 114,bpm
